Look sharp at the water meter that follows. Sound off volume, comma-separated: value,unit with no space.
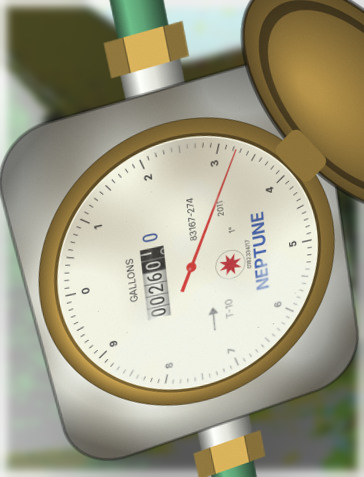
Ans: 26013.2,gal
